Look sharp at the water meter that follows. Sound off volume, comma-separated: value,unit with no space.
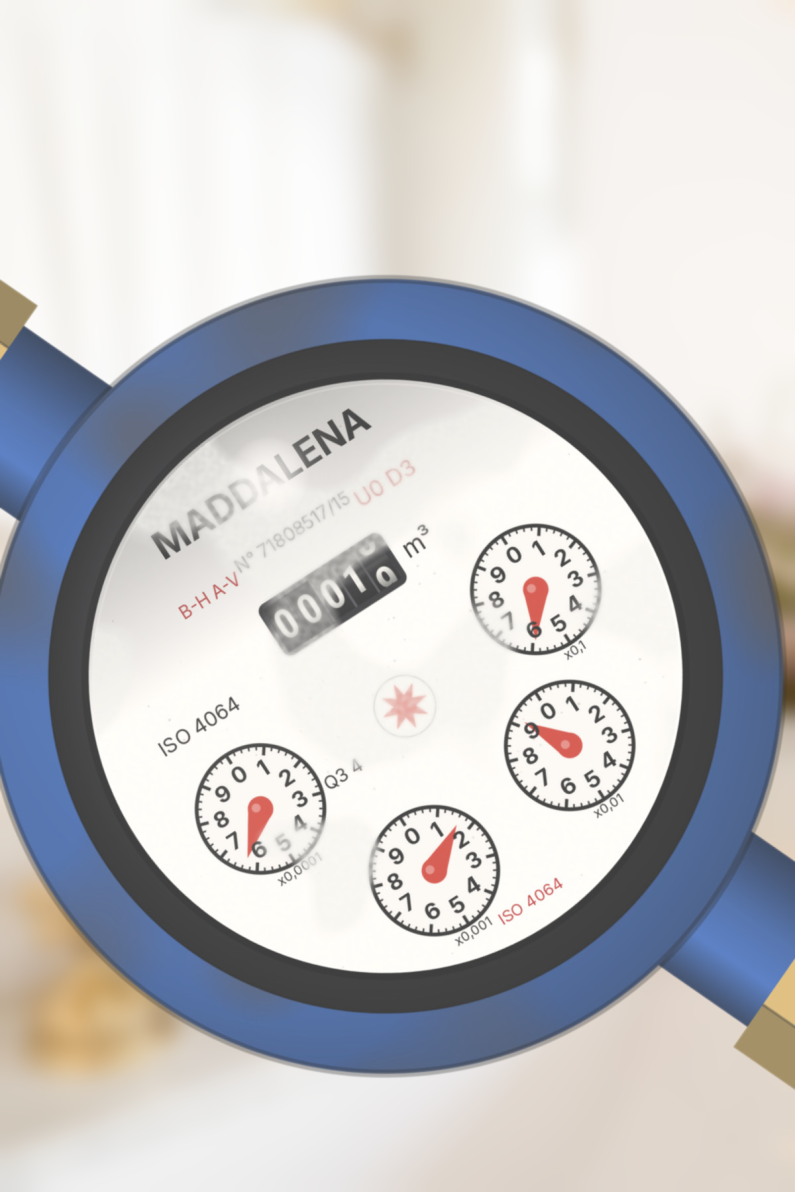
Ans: 18.5916,m³
